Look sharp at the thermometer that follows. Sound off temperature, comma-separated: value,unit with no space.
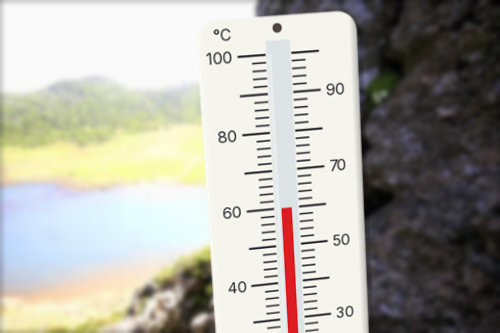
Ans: 60,°C
